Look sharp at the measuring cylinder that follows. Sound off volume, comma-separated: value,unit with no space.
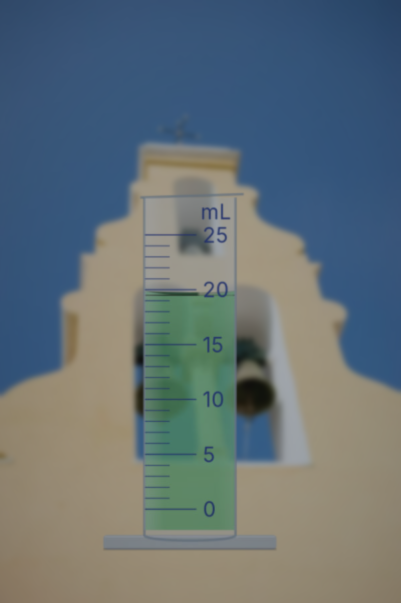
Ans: 19.5,mL
